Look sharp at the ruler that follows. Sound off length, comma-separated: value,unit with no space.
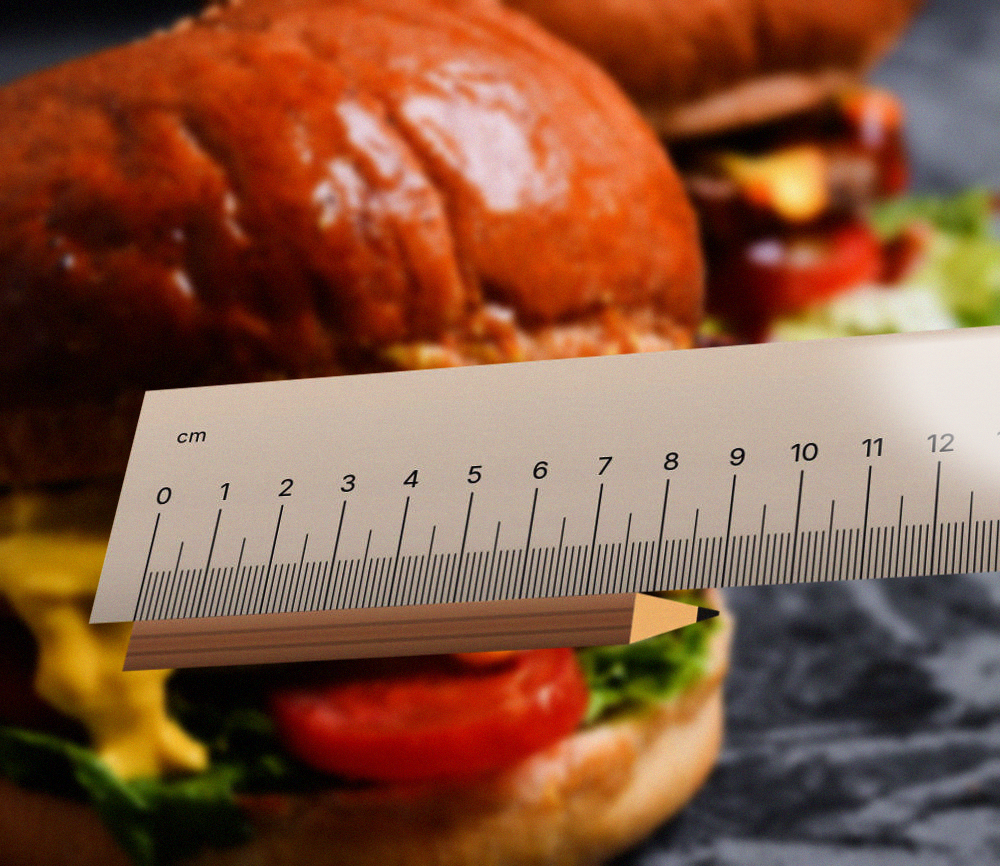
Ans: 9,cm
